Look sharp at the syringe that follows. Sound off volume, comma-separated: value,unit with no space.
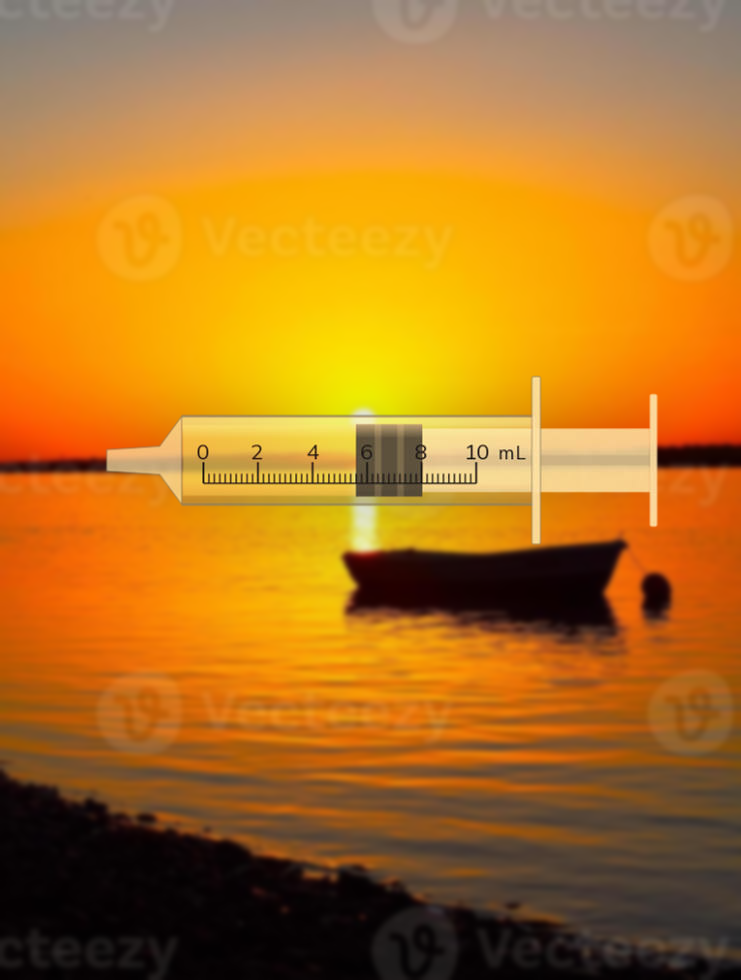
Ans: 5.6,mL
